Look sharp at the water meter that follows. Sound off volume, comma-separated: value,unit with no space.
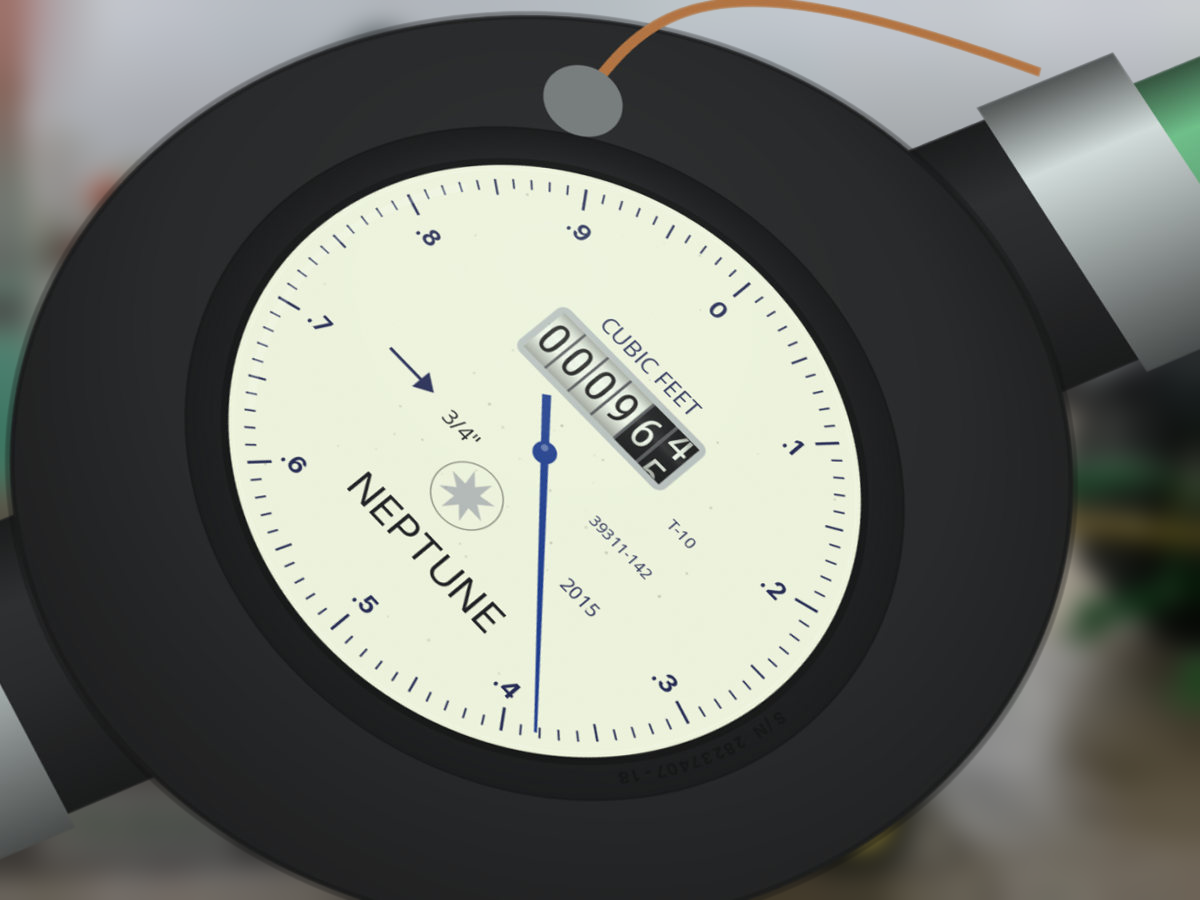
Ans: 964.38,ft³
